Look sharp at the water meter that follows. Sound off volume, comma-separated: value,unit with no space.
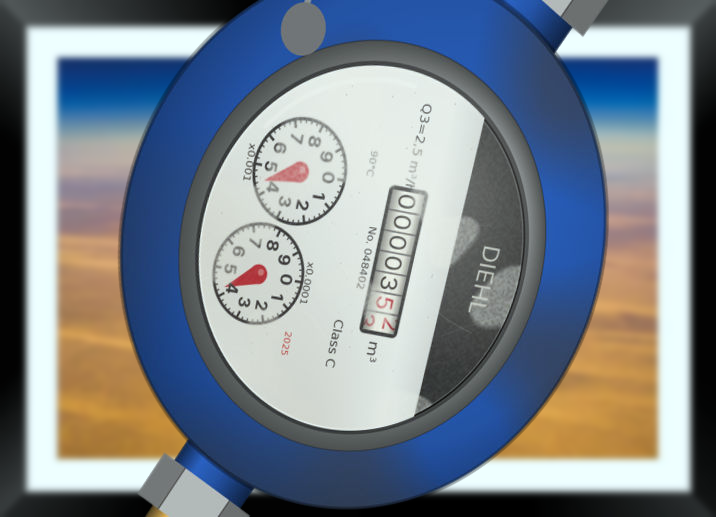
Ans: 3.5244,m³
